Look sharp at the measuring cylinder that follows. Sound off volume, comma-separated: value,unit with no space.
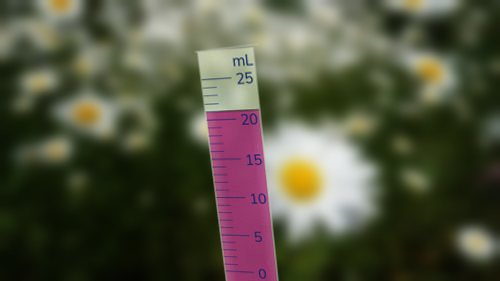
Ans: 21,mL
